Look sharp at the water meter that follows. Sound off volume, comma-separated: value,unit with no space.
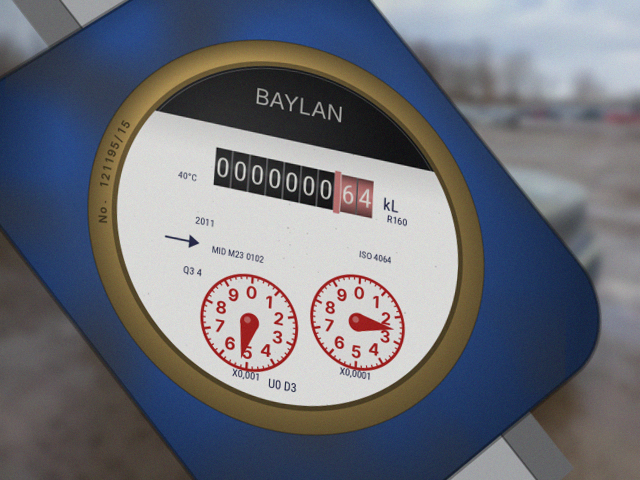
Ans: 0.6452,kL
